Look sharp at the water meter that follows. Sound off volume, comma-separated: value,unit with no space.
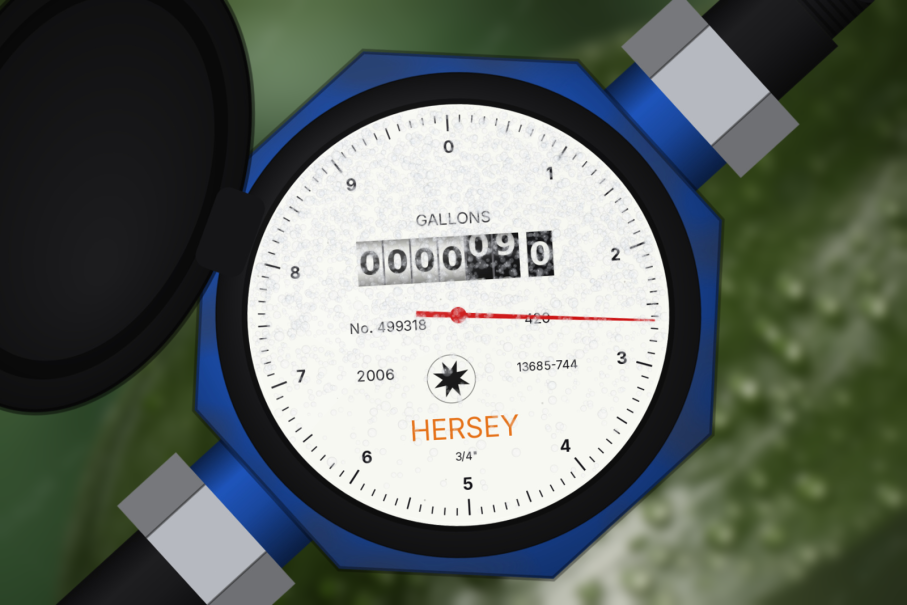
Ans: 92.6,gal
